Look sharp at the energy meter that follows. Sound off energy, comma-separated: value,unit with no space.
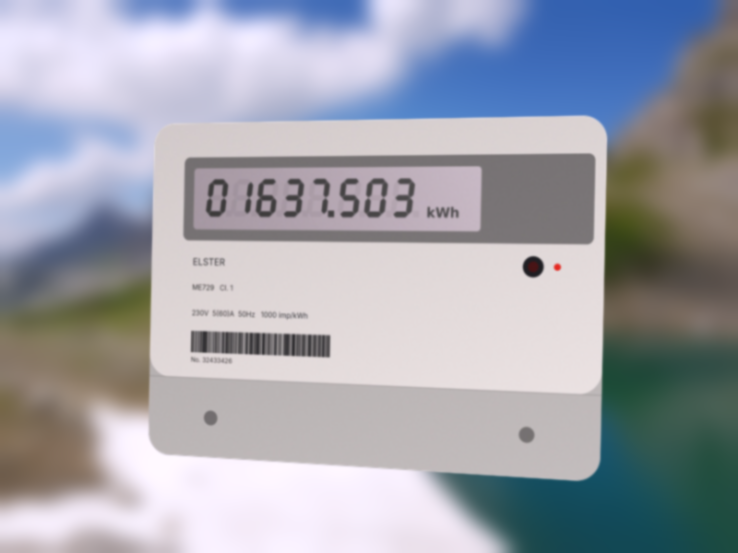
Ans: 1637.503,kWh
